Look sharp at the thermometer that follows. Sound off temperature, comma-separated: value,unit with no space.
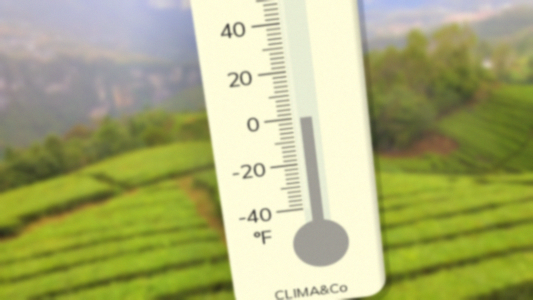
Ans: 0,°F
